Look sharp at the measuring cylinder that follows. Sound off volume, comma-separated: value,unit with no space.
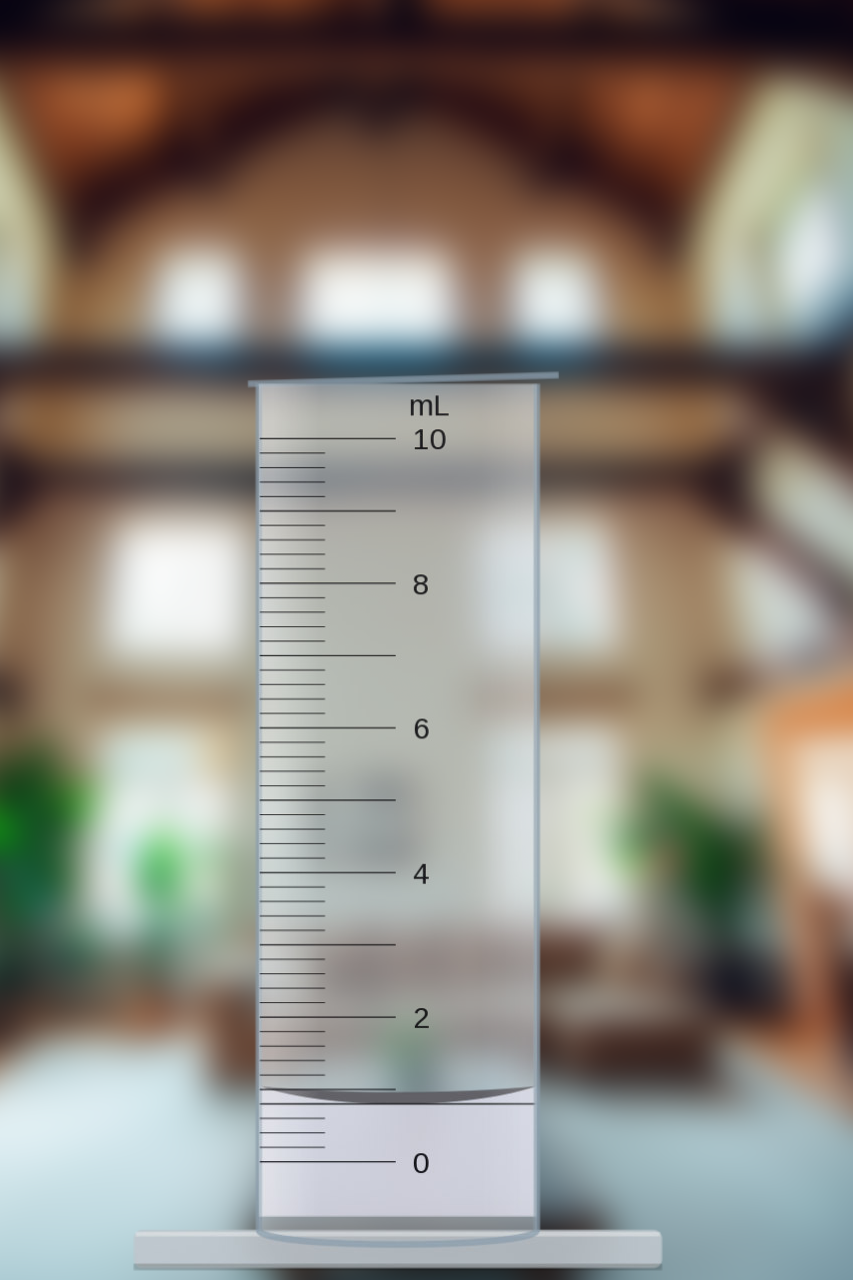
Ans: 0.8,mL
